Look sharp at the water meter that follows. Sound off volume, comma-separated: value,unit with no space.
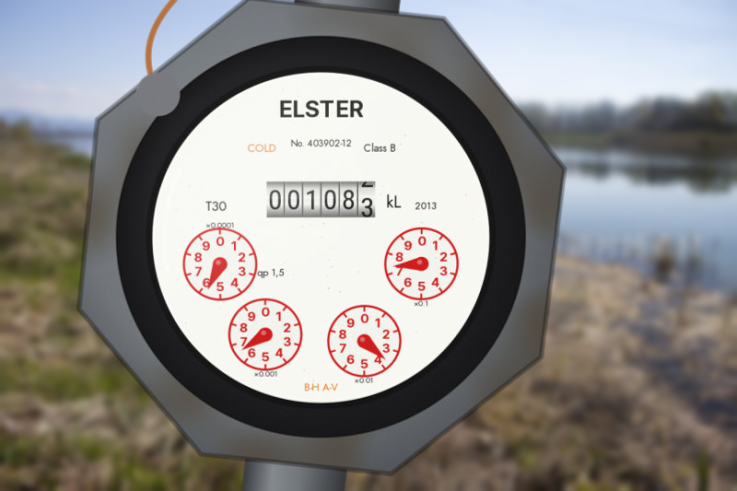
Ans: 1082.7365,kL
